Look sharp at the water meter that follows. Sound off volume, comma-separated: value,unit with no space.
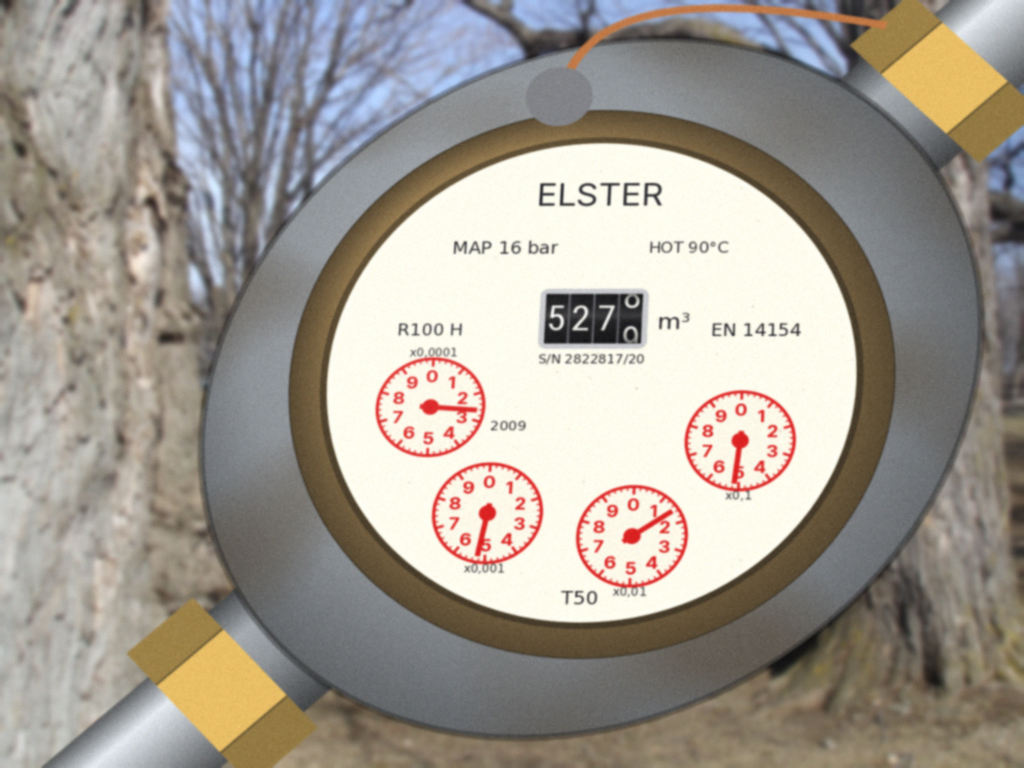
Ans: 5278.5152,m³
